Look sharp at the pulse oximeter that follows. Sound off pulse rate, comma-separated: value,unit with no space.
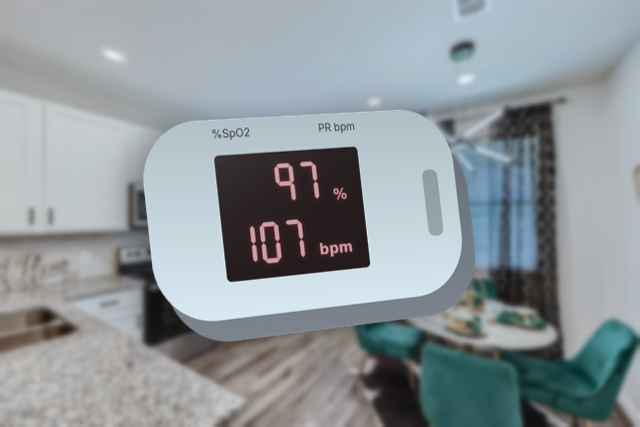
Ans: 107,bpm
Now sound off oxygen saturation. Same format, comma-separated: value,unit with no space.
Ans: 97,%
